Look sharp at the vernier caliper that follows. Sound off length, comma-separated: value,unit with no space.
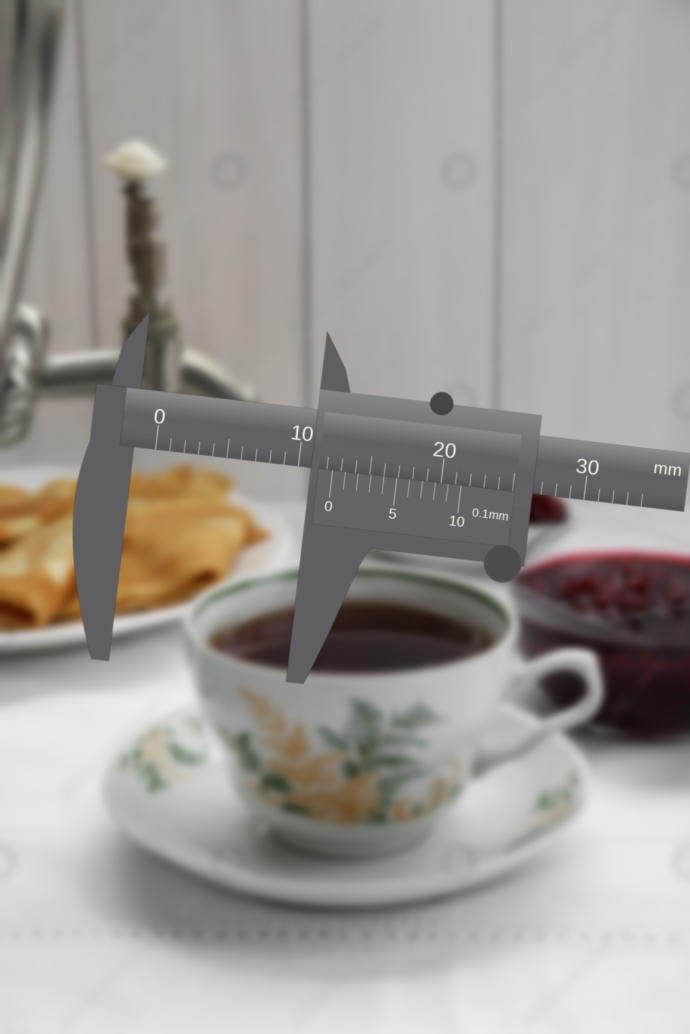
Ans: 12.4,mm
